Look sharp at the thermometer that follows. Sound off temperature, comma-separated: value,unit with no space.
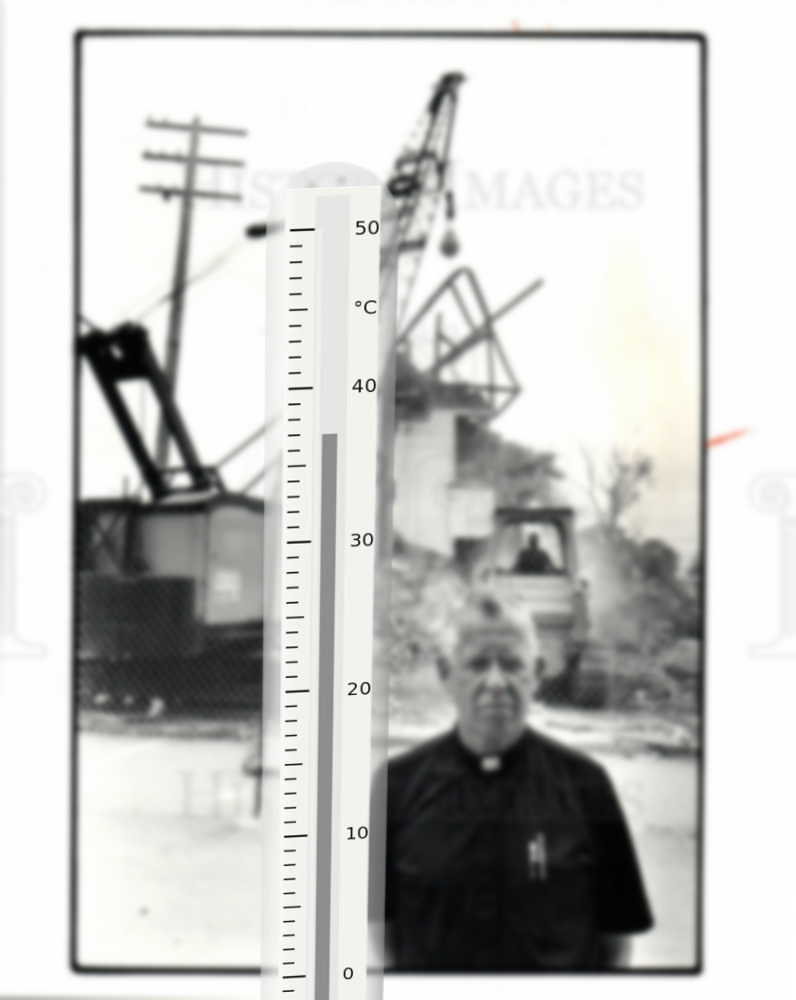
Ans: 37,°C
